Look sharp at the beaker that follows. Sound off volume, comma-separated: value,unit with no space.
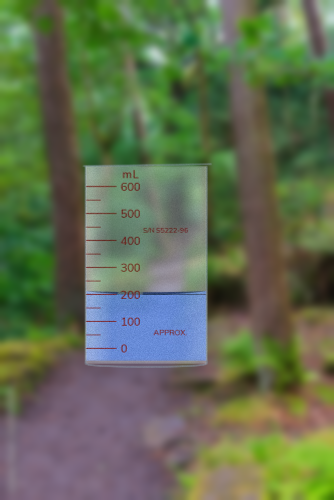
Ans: 200,mL
